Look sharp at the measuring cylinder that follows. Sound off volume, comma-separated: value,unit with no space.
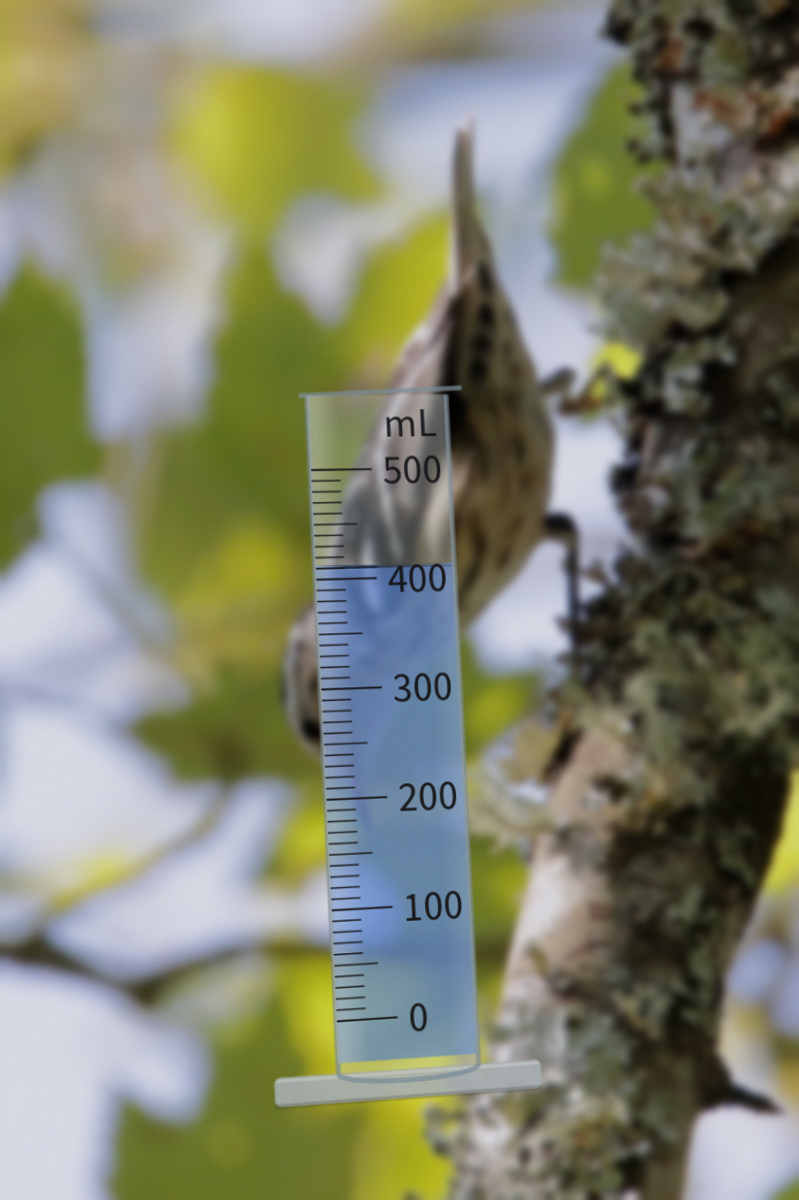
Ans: 410,mL
